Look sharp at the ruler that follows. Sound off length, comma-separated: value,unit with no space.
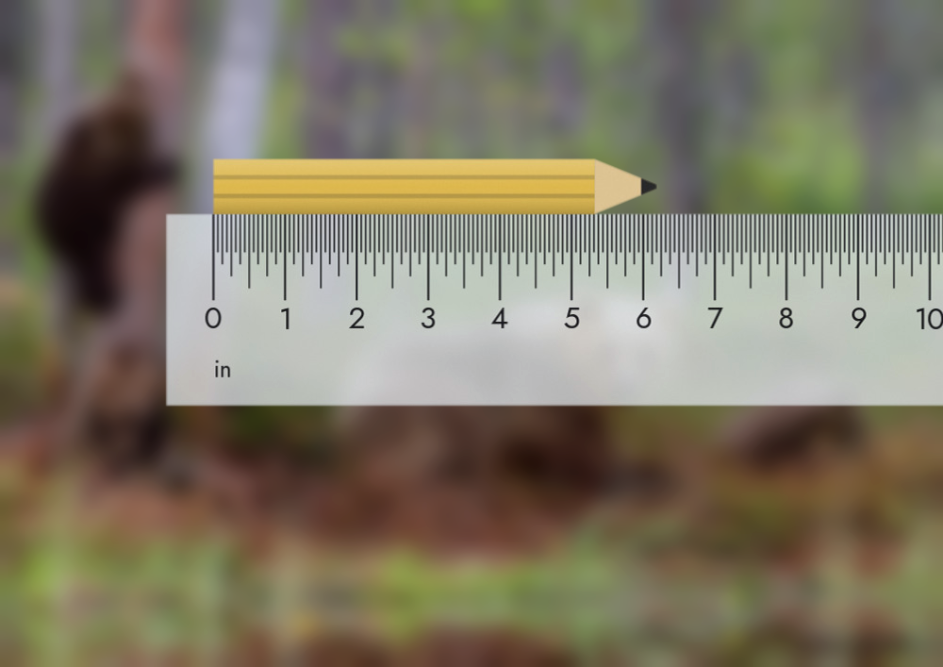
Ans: 6.1875,in
